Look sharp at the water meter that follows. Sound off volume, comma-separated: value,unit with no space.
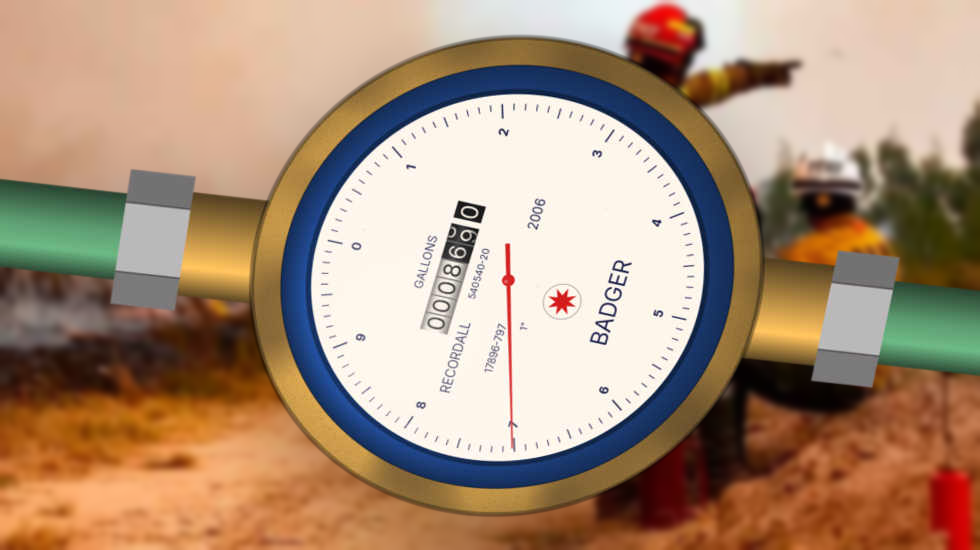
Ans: 8687.0,gal
